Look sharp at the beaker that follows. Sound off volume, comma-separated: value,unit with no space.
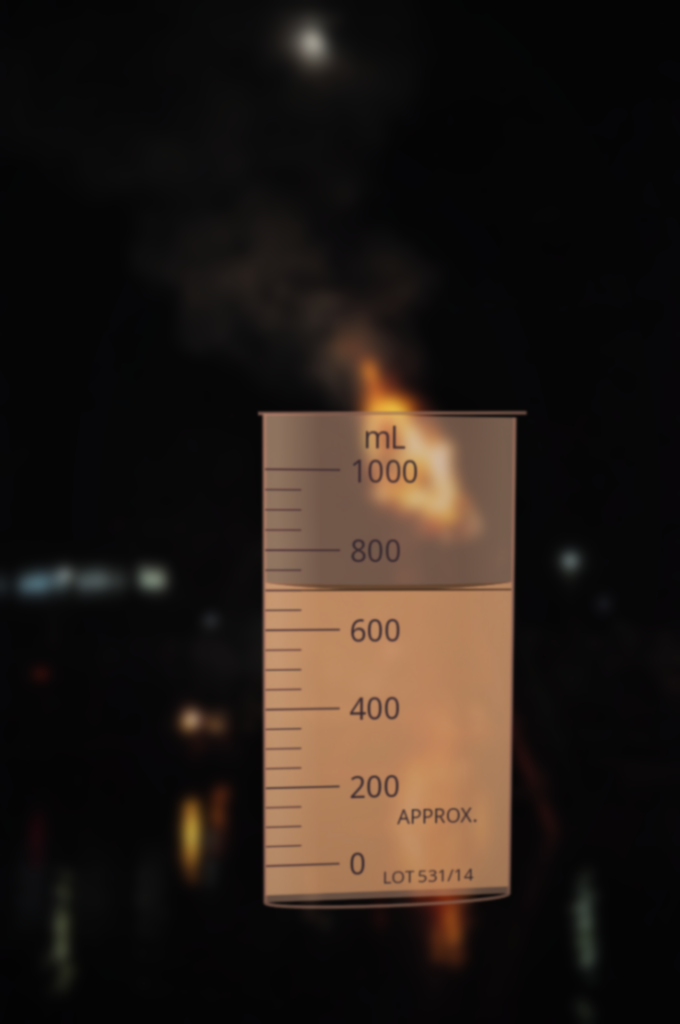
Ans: 700,mL
